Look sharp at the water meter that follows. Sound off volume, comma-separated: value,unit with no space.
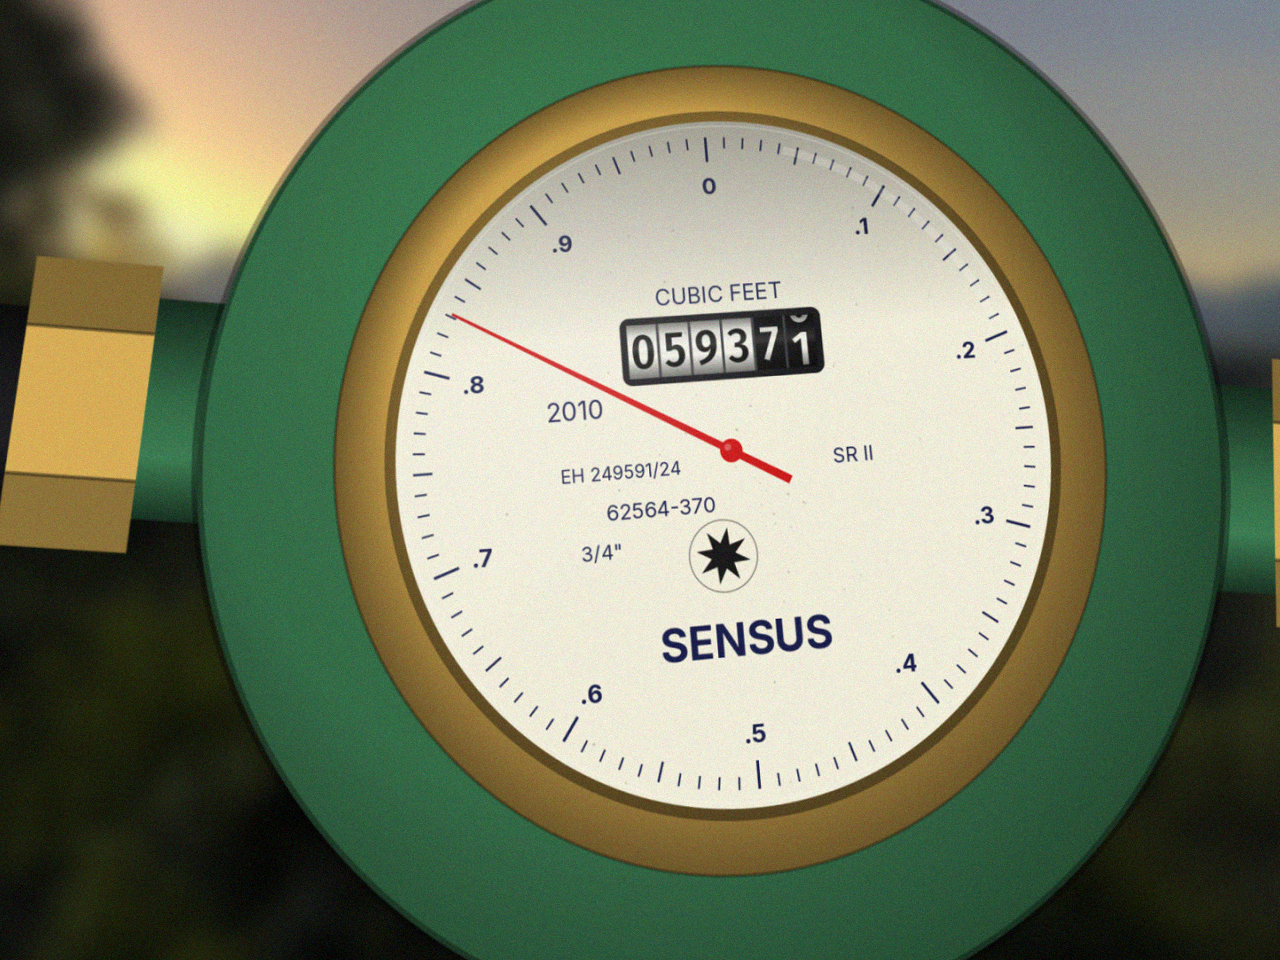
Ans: 59370.83,ft³
